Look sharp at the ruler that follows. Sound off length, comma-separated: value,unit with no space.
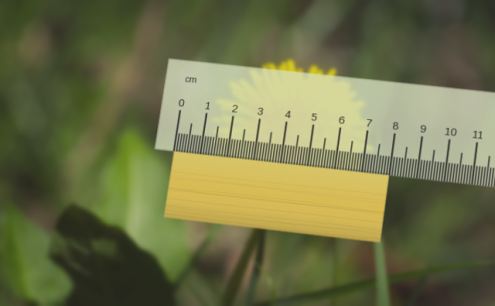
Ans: 8,cm
